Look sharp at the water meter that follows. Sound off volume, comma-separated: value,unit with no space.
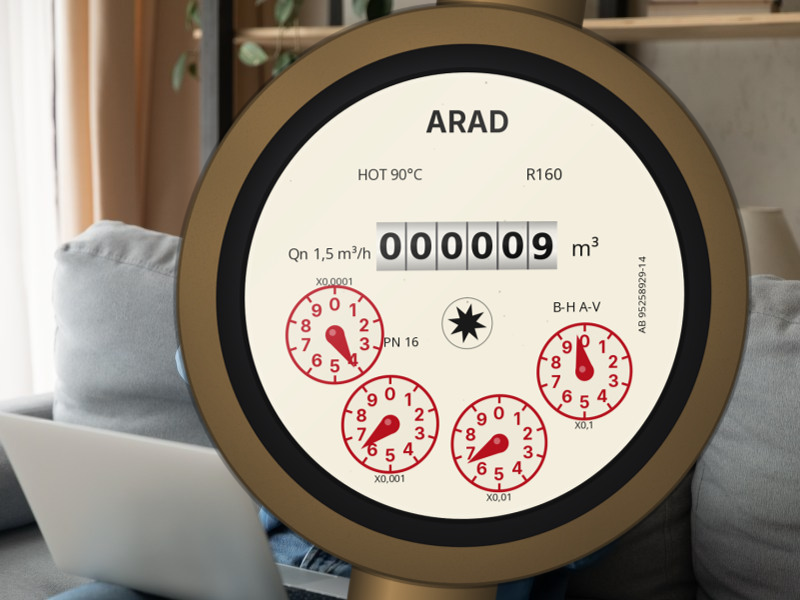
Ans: 8.9664,m³
